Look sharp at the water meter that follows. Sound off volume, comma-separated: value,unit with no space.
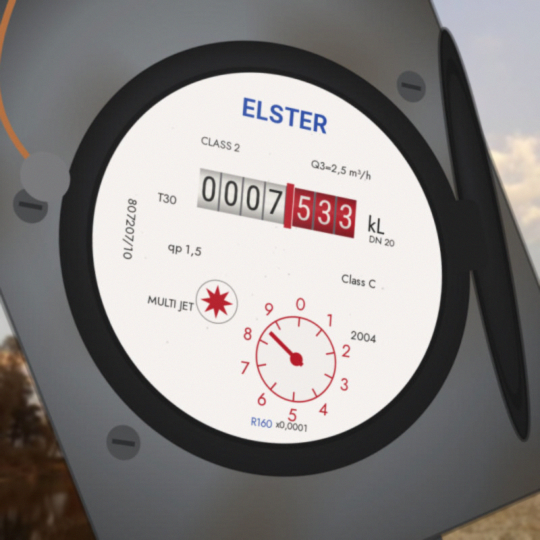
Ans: 7.5338,kL
